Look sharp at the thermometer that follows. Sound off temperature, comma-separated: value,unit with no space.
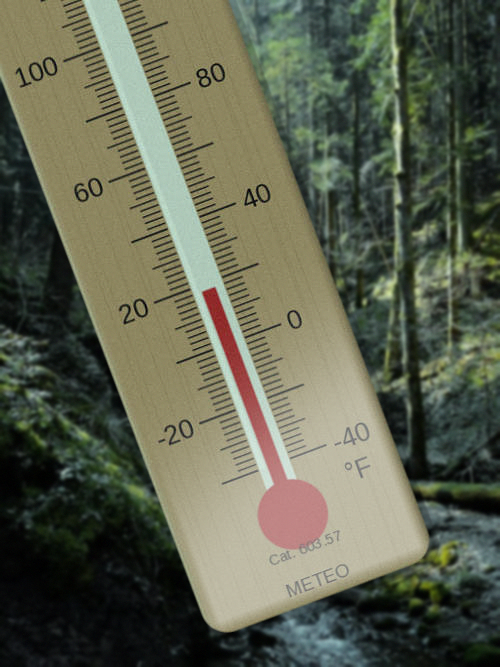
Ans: 18,°F
